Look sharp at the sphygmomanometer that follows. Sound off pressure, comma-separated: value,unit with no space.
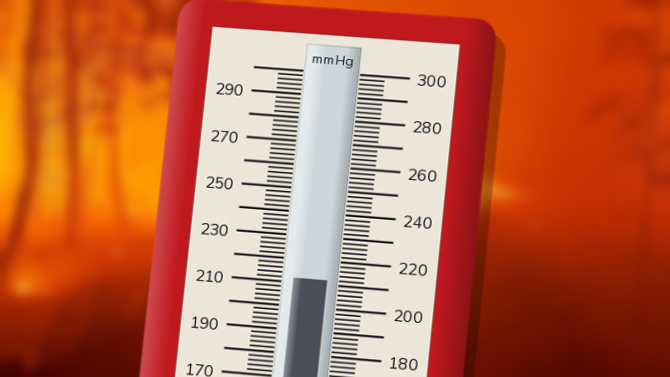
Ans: 212,mmHg
